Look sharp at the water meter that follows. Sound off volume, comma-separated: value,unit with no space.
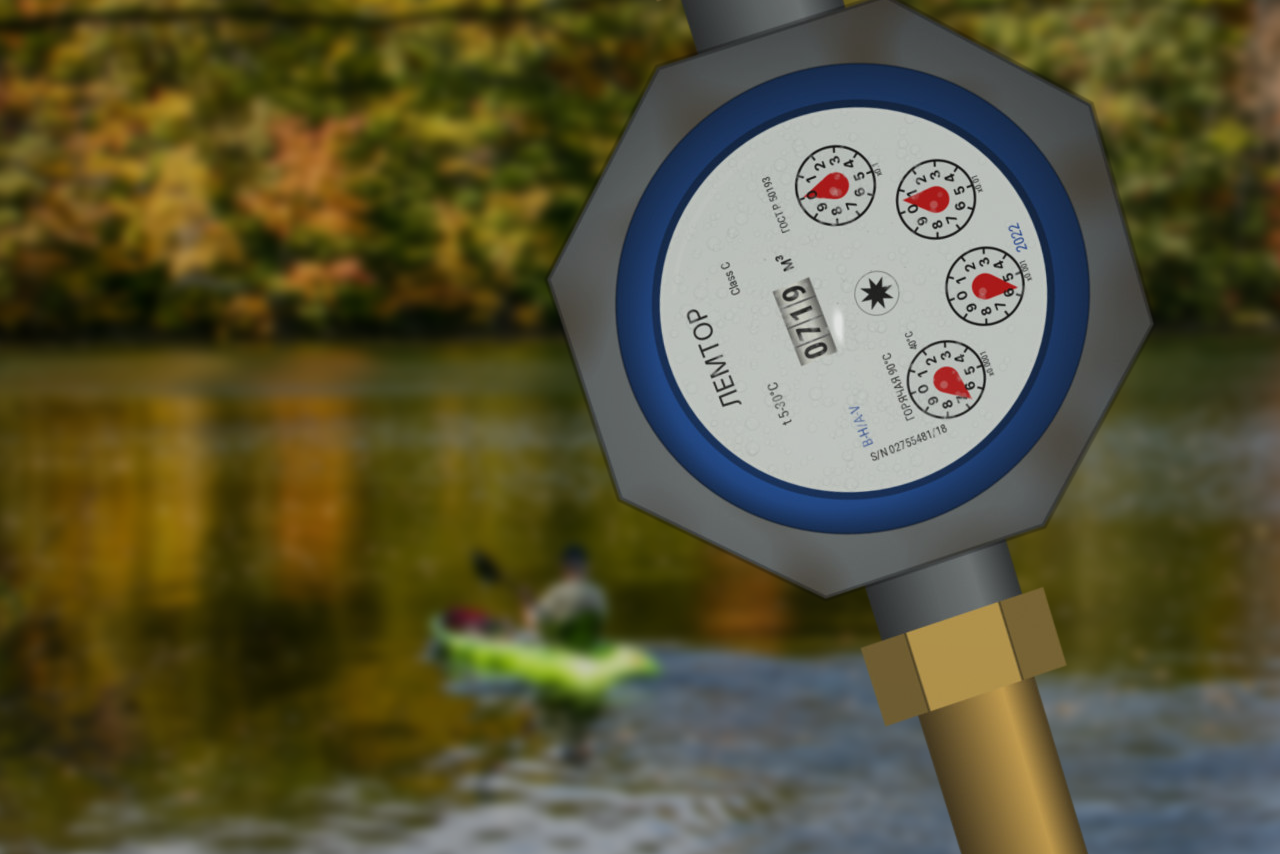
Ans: 719.0056,m³
